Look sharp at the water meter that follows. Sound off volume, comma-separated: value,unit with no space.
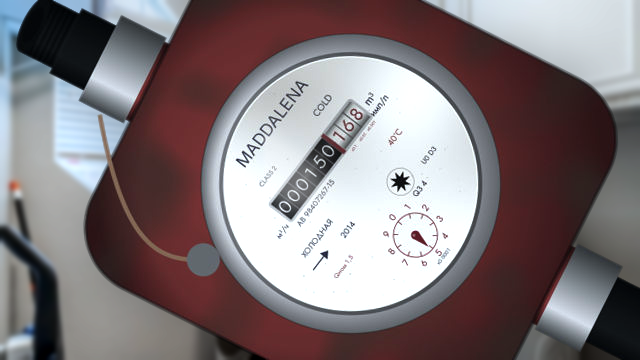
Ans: 150.1685,m³
